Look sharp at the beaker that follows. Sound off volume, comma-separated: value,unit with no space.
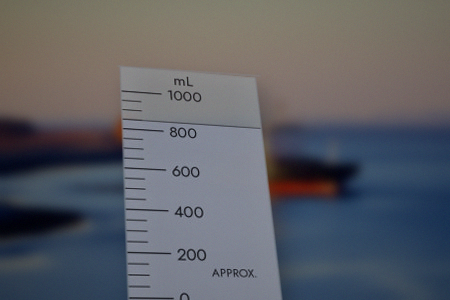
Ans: 850,mL
